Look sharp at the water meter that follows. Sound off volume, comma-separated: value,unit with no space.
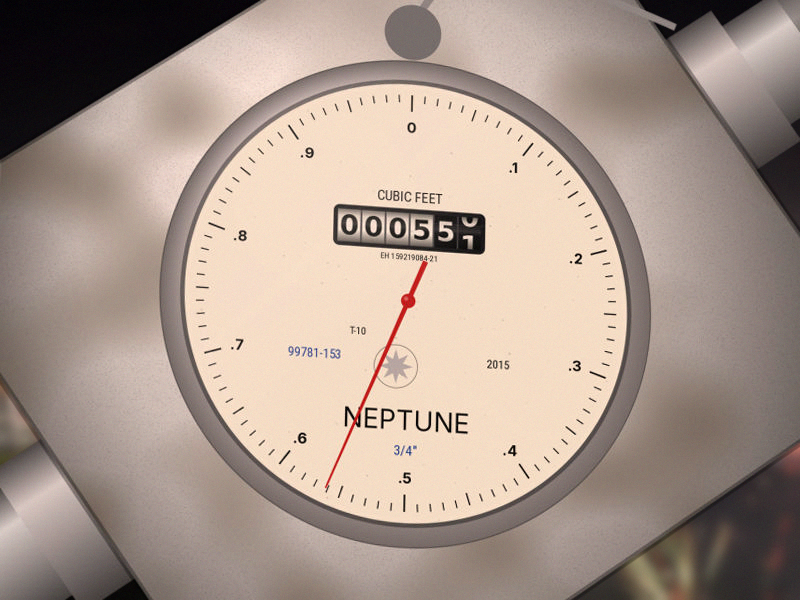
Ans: 550.56,ft³
